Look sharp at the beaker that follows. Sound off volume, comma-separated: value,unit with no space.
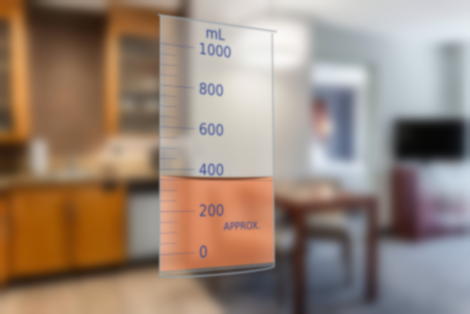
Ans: 350,mL
